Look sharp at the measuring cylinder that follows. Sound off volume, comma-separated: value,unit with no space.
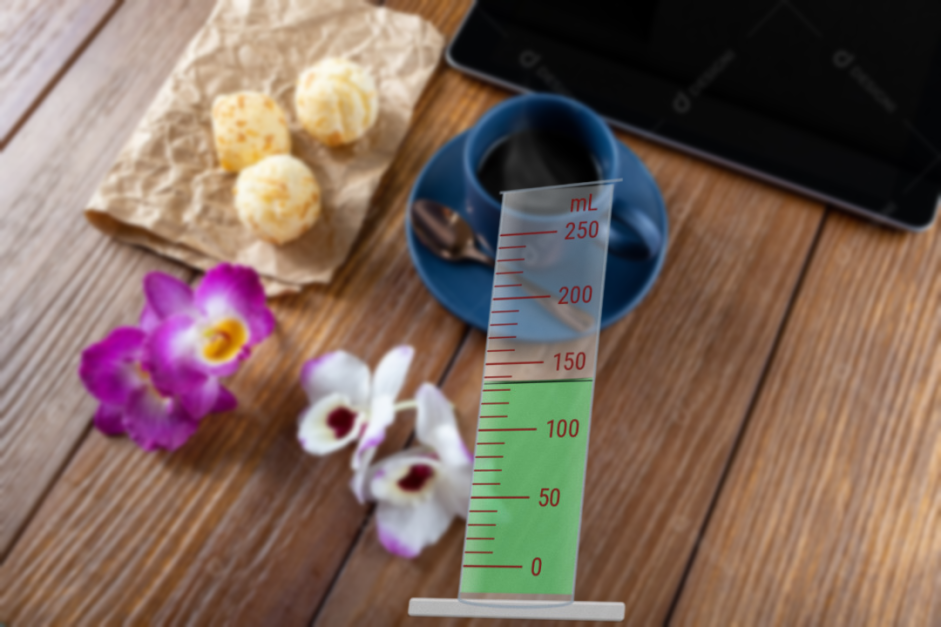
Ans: 135,mL
